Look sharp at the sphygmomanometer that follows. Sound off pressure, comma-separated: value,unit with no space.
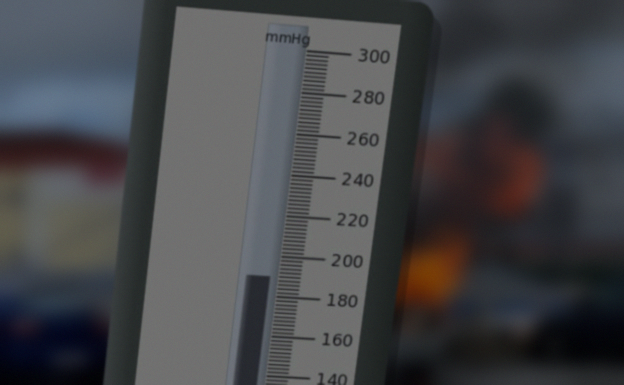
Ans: 190,mmHg
